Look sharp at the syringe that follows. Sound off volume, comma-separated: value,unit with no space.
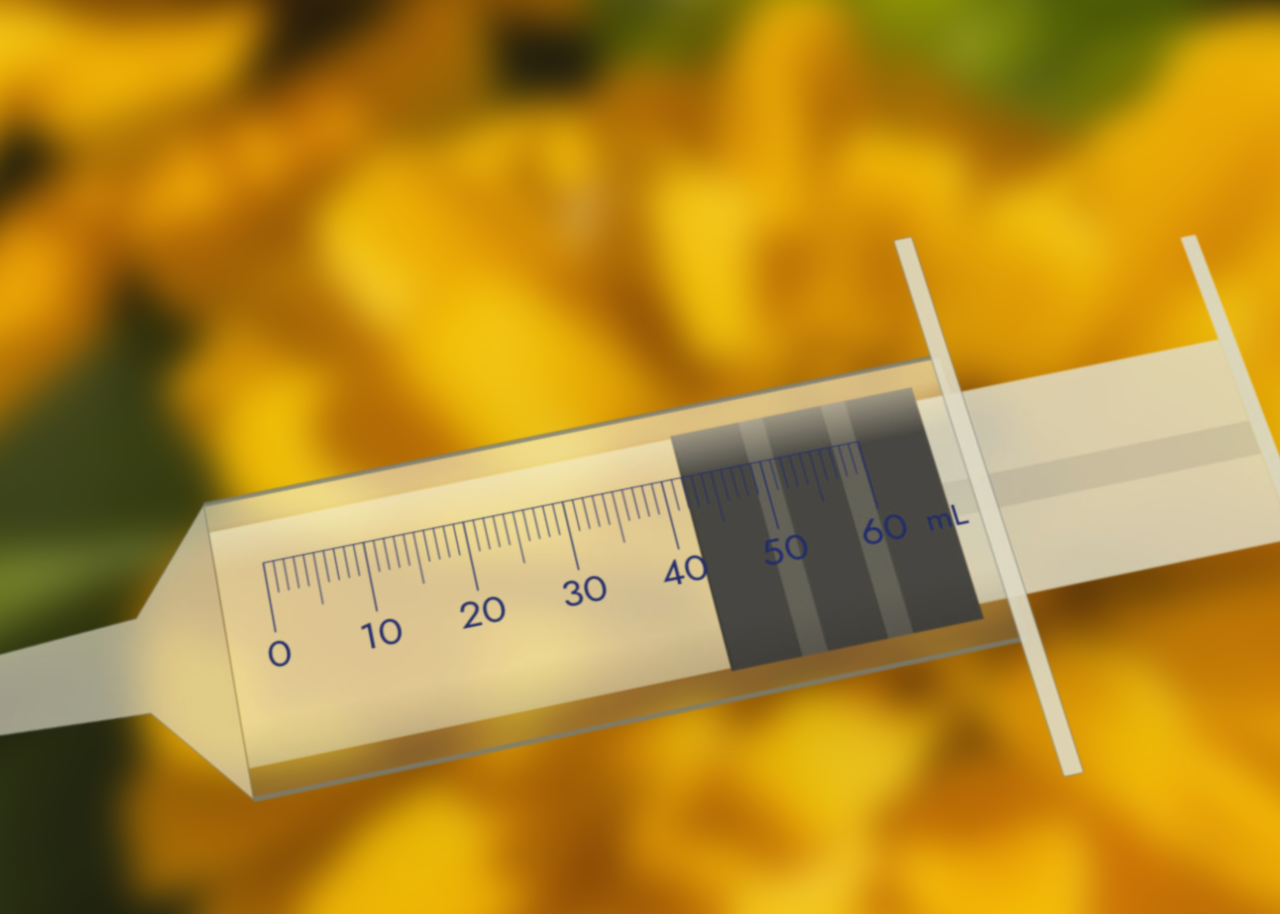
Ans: 42,mL
